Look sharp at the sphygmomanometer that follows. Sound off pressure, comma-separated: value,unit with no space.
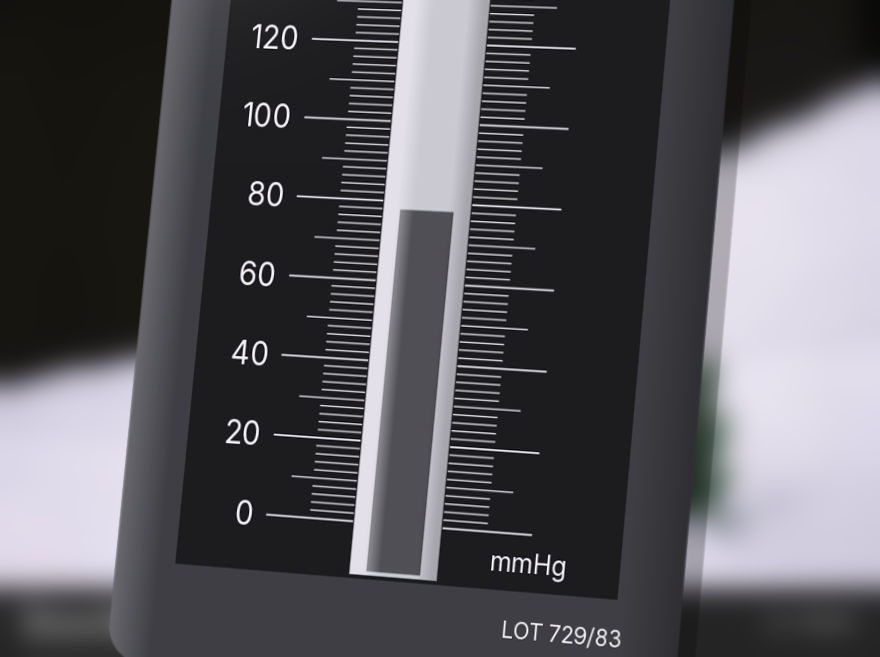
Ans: 78,mmHg
